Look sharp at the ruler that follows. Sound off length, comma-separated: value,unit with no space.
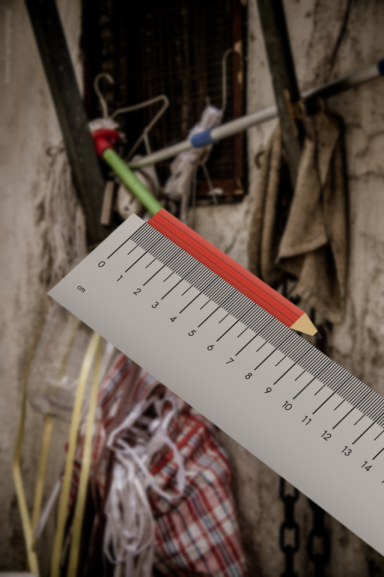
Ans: 9,cm
